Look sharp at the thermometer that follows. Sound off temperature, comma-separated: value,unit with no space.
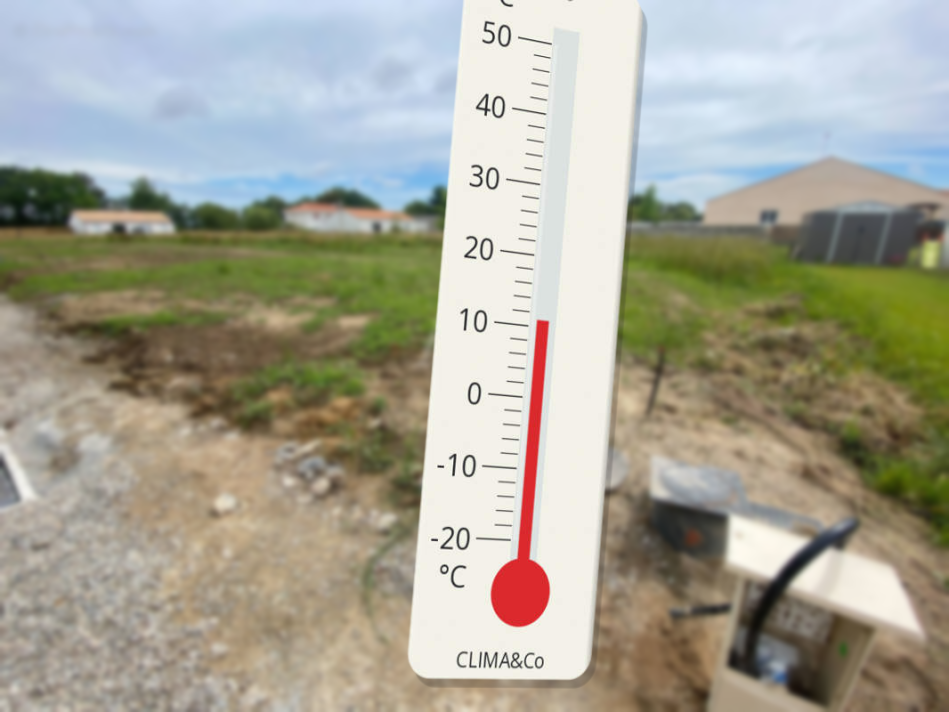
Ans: 11,°C
